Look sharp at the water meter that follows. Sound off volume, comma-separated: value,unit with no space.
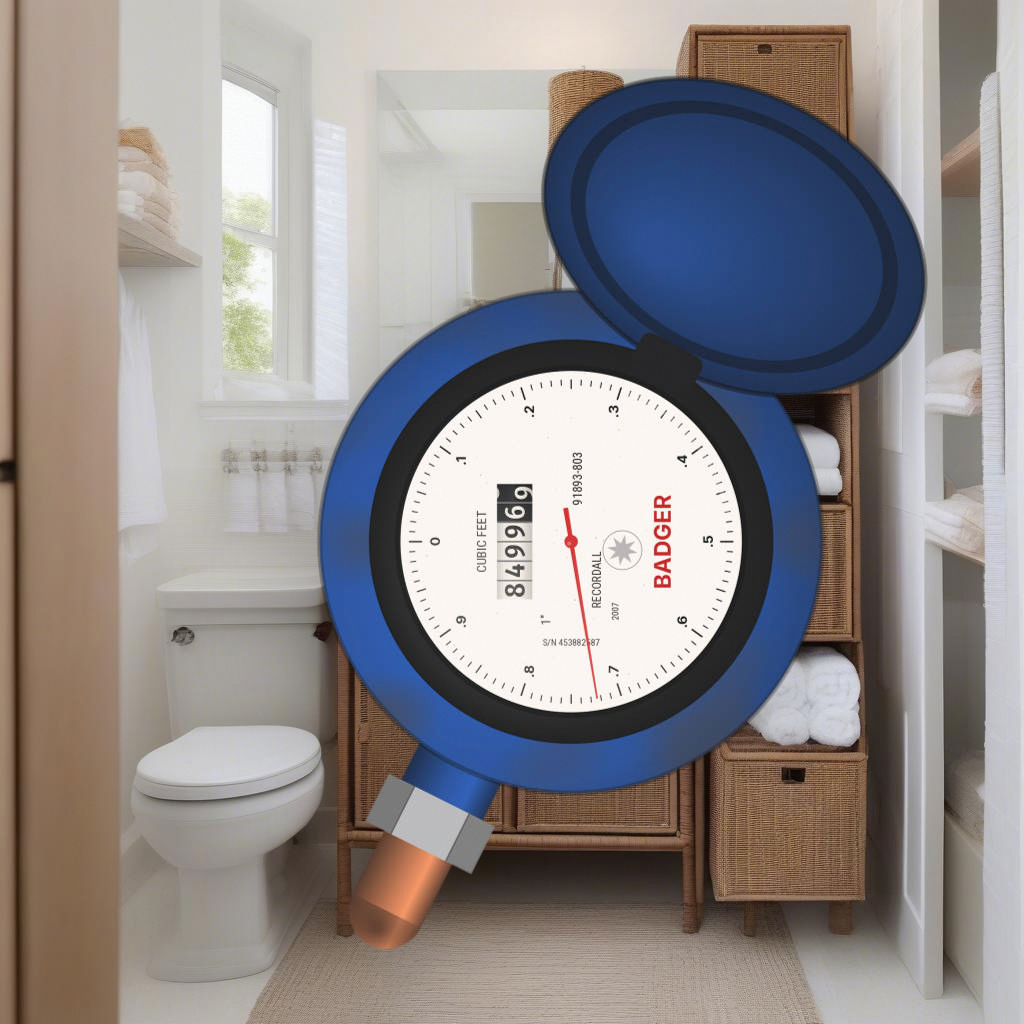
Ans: 849968.72,ft³
